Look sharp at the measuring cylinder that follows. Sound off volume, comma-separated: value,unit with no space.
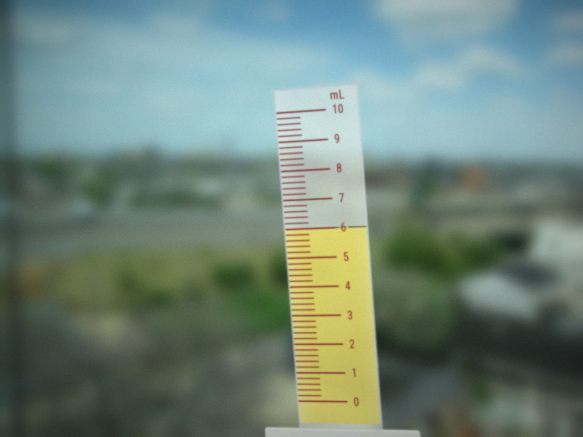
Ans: 6,mL
